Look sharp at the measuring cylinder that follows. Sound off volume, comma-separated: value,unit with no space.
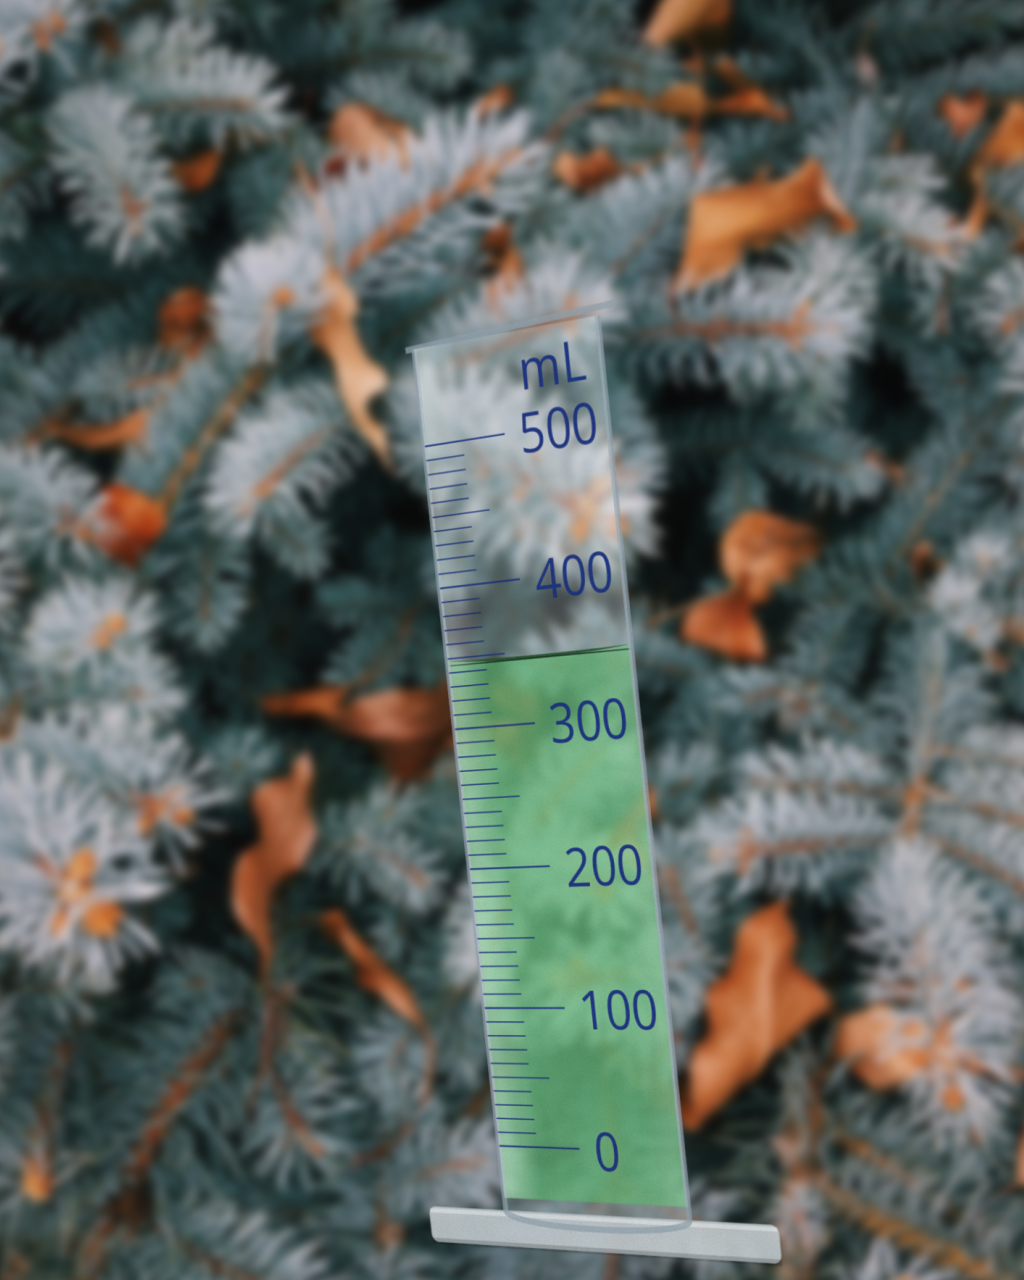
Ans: 345,mL
